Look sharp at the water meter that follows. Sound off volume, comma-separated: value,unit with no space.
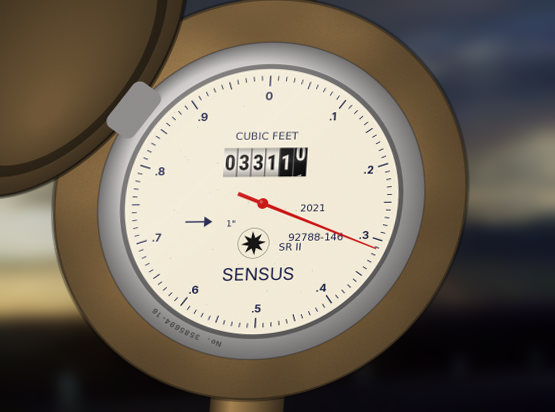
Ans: 33110.31,ft³
